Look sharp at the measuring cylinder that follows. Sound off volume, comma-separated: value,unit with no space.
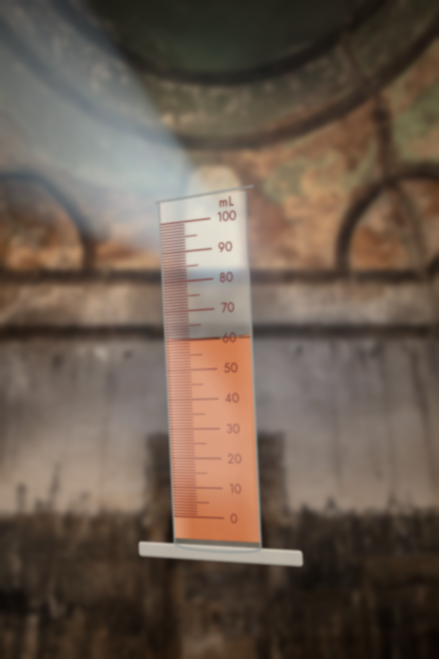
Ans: 60,mL
